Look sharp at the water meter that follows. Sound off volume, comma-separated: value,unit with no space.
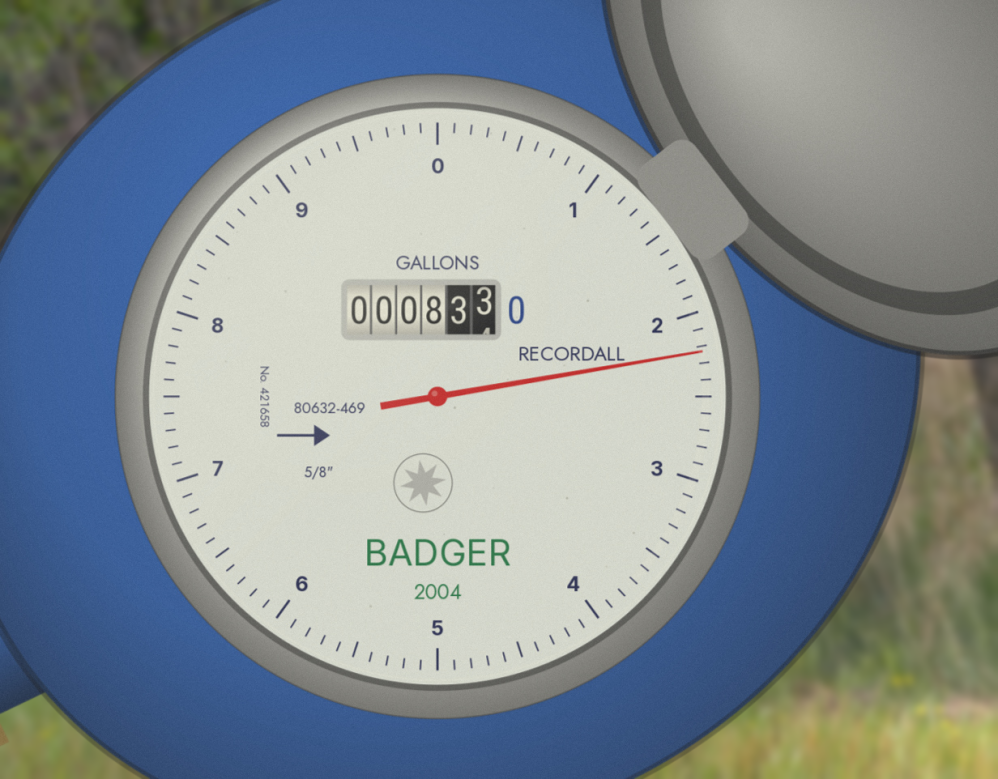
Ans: 8332.2,gal
